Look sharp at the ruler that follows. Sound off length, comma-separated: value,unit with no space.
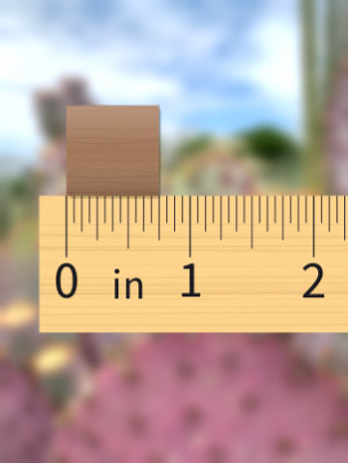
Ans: 0.75,in
